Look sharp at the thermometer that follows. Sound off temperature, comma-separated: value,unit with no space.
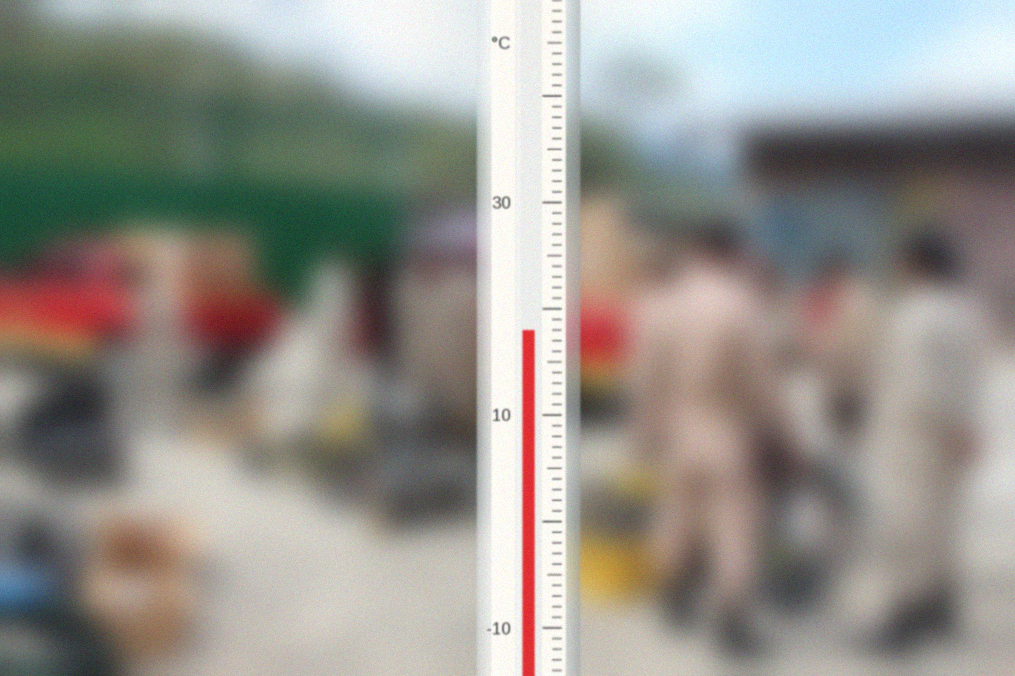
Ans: 18,°C
